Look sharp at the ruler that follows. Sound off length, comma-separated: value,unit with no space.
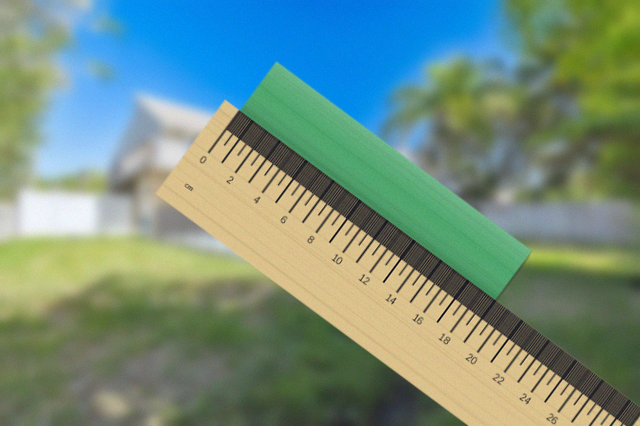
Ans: 19,cm
